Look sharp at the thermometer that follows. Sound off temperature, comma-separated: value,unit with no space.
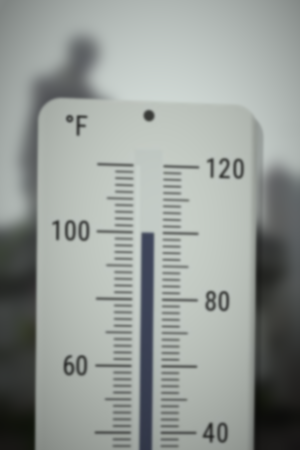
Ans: 100,°F
